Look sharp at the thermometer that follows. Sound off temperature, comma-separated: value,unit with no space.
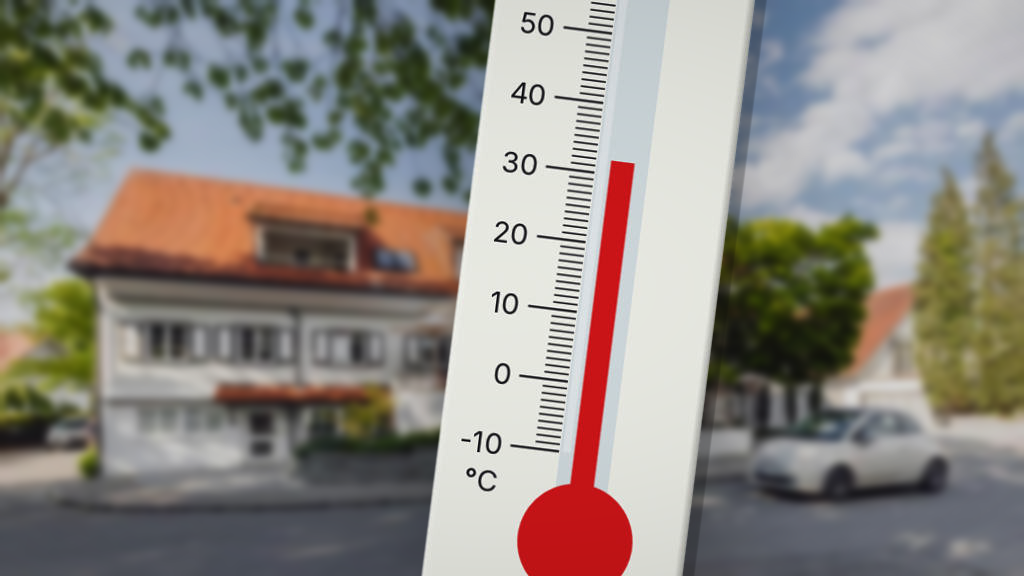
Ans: 32,°C
